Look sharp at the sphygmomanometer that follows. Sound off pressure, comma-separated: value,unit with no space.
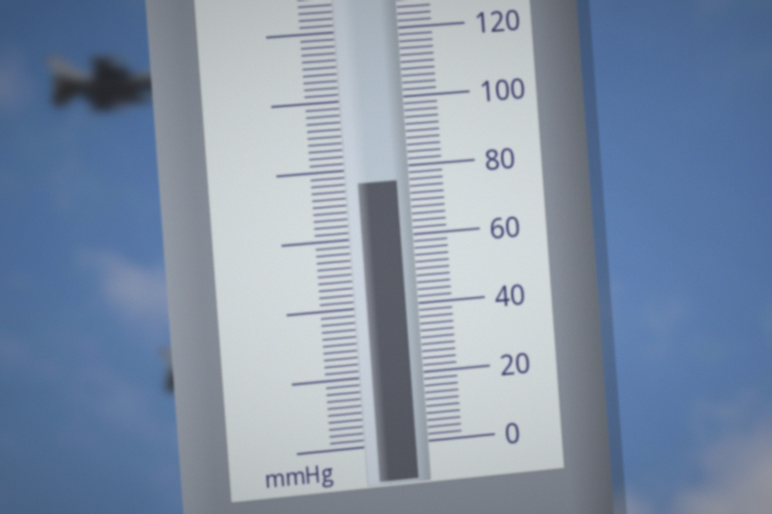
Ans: 76,mmHg
